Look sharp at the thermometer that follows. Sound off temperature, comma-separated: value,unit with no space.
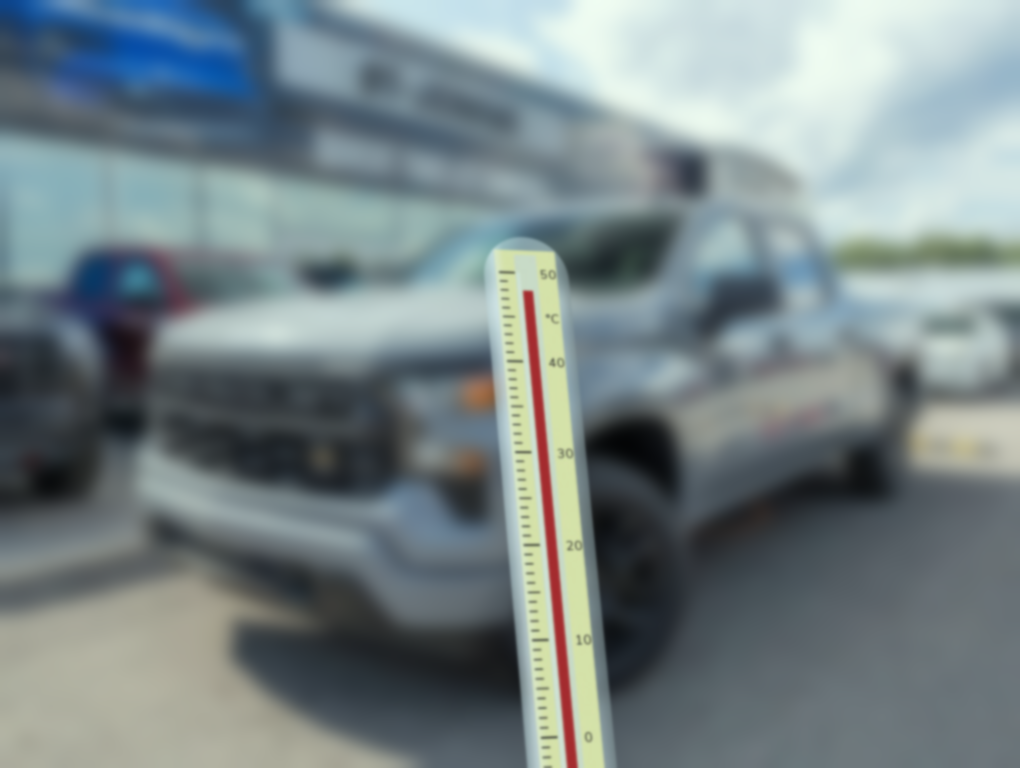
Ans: 48,°C
